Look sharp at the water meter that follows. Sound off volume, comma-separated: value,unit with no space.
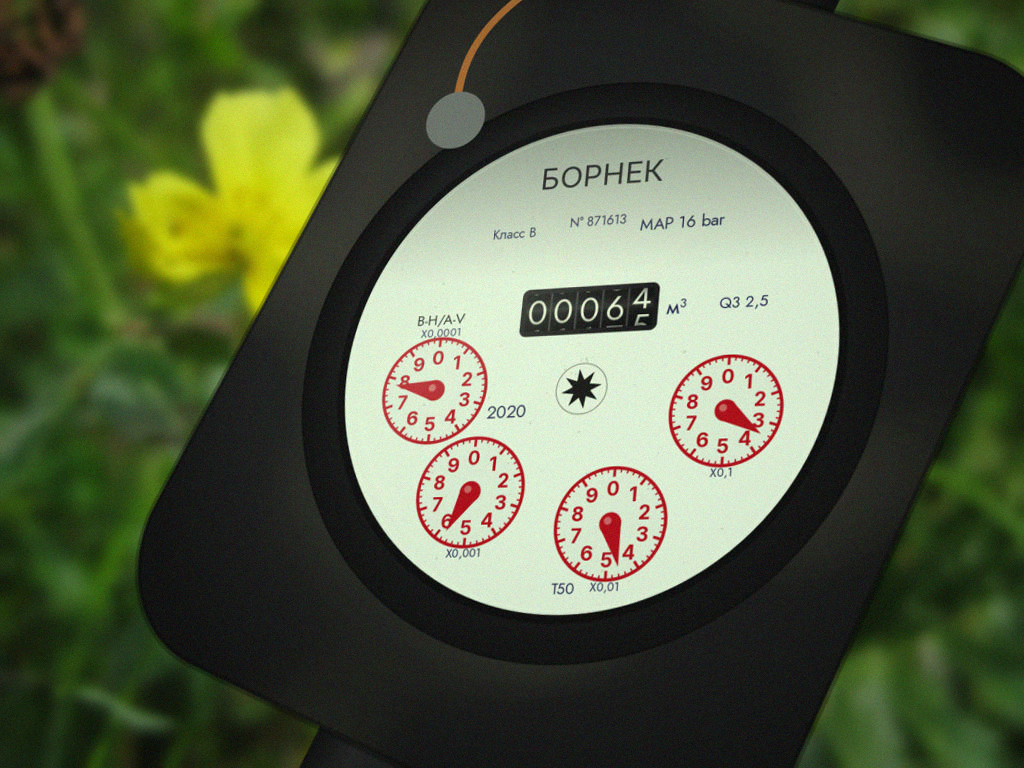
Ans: 64.3457,m³
